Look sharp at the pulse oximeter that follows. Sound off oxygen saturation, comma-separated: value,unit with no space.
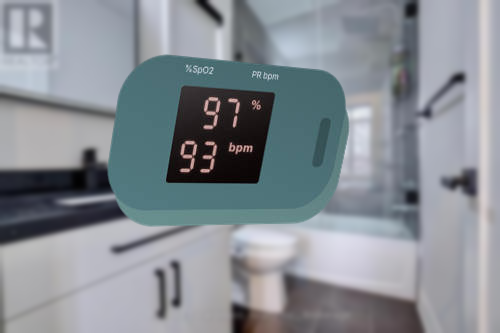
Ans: 97,%
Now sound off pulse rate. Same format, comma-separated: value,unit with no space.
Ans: 93,bpm
